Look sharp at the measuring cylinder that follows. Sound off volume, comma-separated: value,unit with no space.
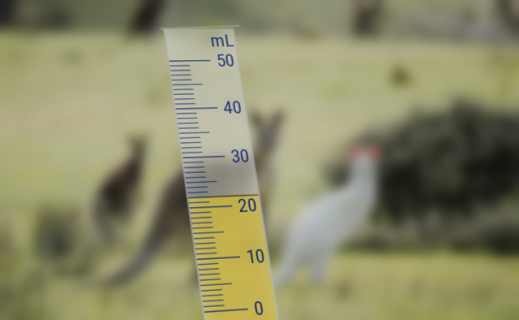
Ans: 22,mL
